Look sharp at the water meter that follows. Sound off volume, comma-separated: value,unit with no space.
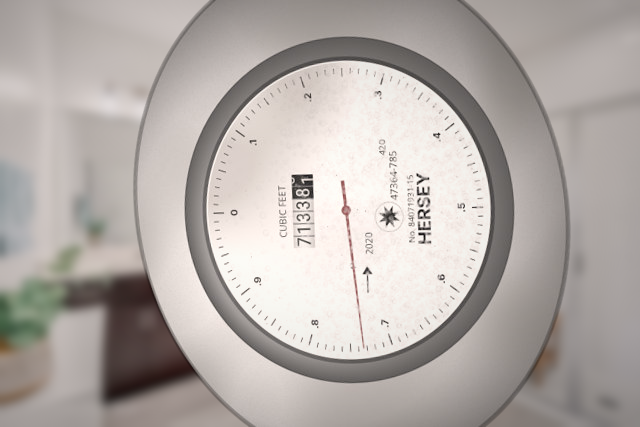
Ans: 713380.73,ft³
